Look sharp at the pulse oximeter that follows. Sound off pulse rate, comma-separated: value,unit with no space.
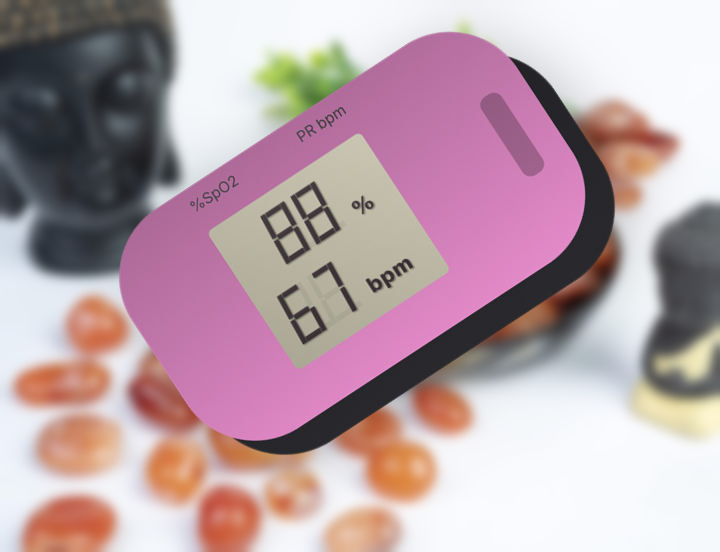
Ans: 67,bpm
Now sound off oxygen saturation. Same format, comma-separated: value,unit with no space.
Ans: 88,%
